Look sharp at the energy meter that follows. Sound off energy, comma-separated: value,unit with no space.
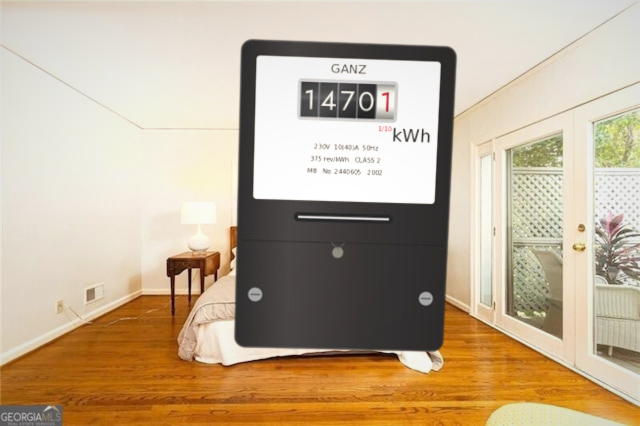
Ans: 1470.1,kWh
